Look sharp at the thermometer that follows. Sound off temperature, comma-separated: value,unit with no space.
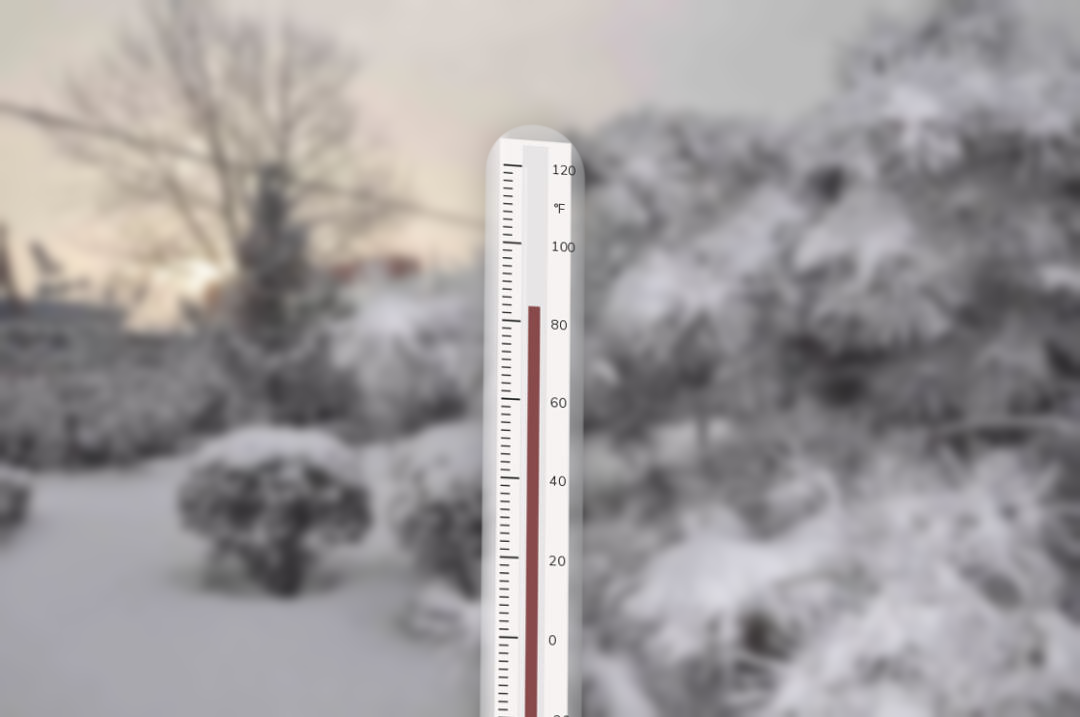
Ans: 84,°F
